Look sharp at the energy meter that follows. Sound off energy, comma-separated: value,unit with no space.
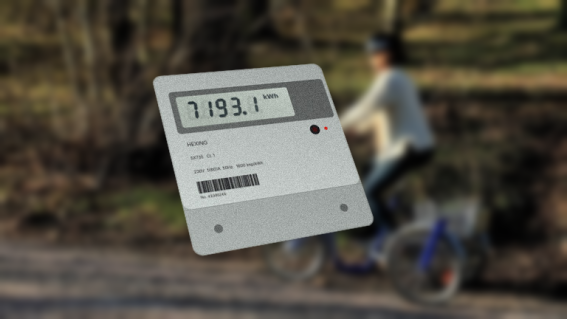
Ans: 7193.1,kWh
